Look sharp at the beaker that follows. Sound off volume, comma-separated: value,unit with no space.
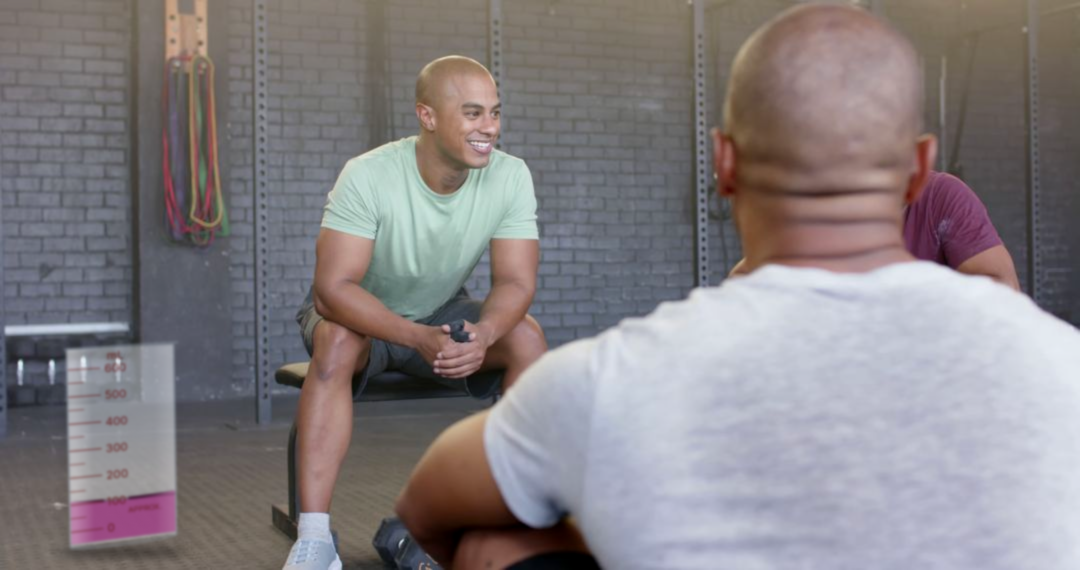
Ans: 100,mL
